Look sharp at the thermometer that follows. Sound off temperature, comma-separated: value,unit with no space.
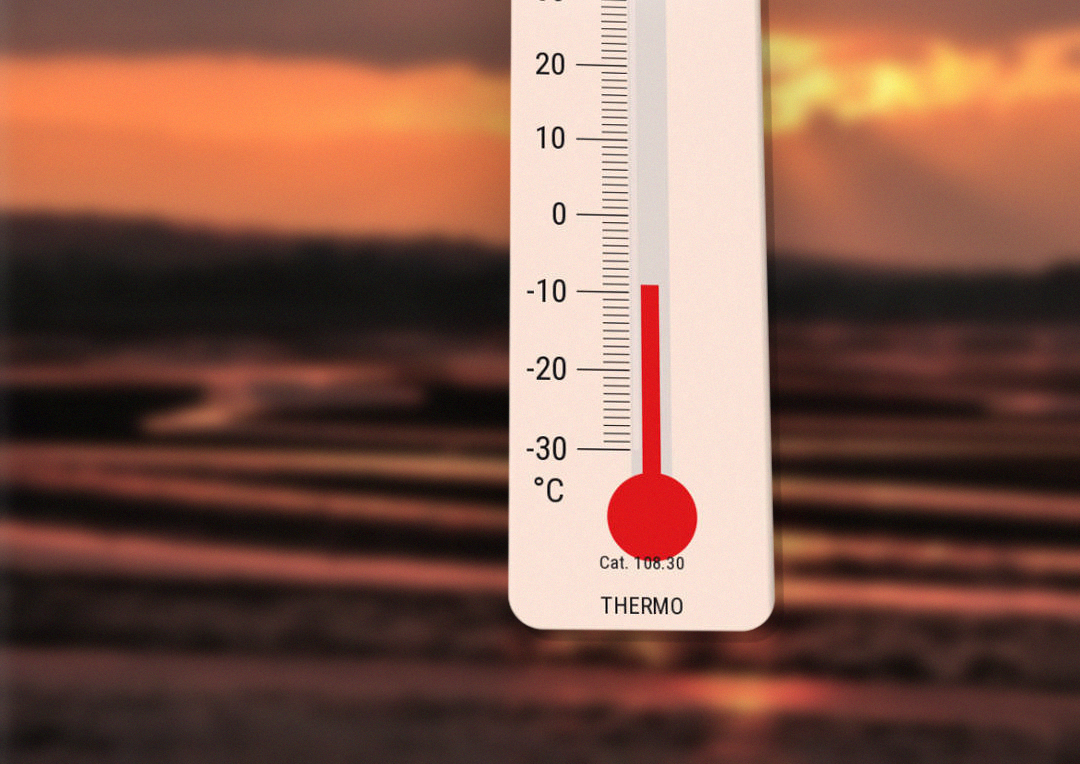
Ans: -9,°C
